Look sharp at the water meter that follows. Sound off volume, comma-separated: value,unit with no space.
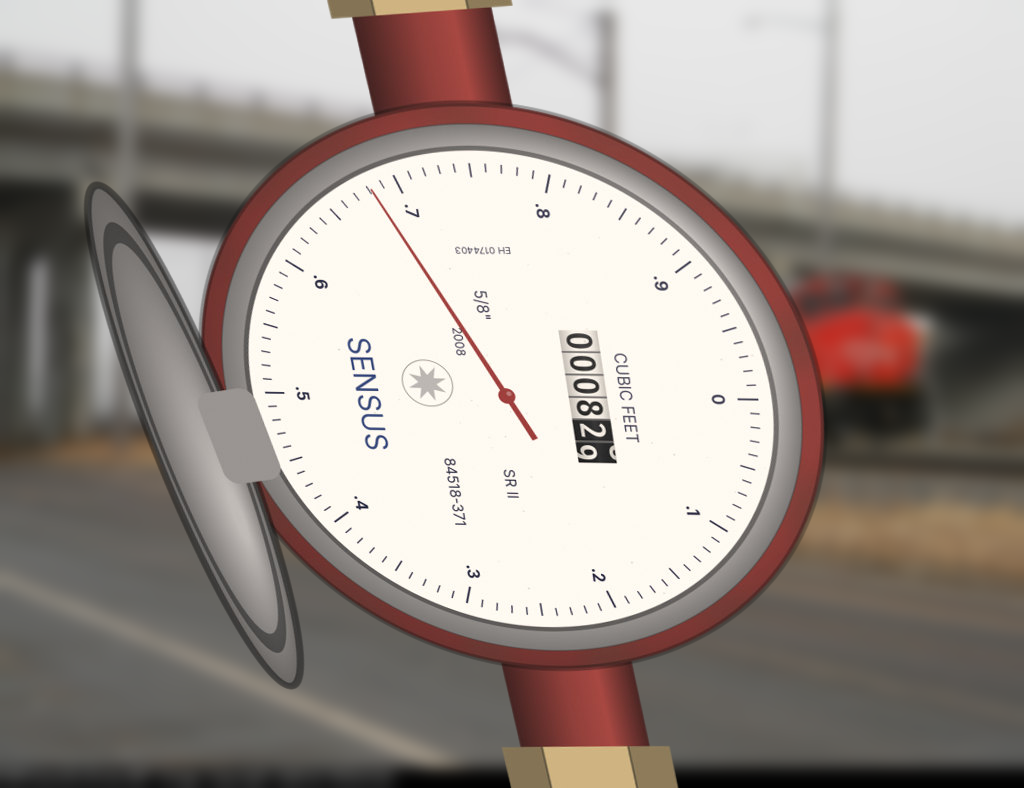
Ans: 828.68,ft³
